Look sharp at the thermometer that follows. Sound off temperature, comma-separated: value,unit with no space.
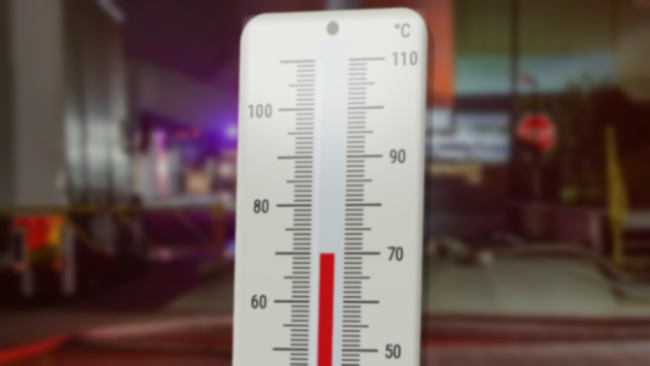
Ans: 70,°C
